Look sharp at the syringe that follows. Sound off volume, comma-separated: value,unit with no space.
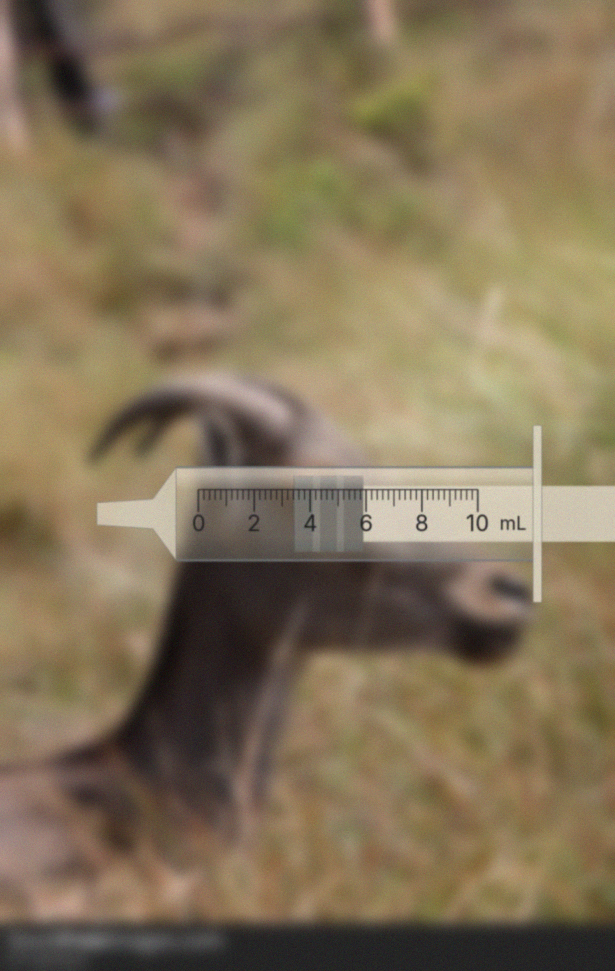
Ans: 3.4,mL
